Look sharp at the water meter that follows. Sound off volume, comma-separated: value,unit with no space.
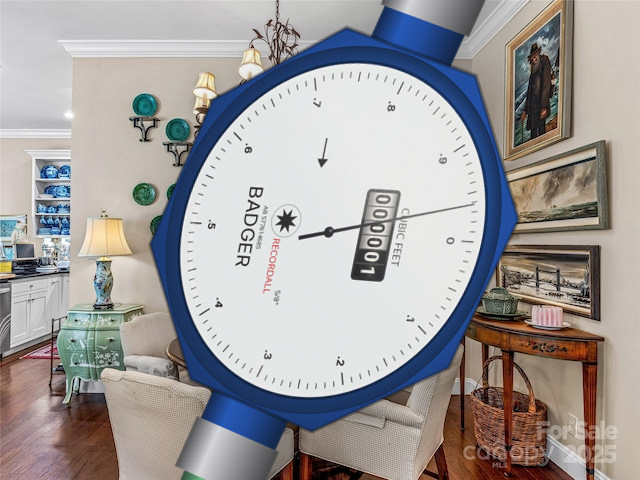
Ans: 0.96,ft³
